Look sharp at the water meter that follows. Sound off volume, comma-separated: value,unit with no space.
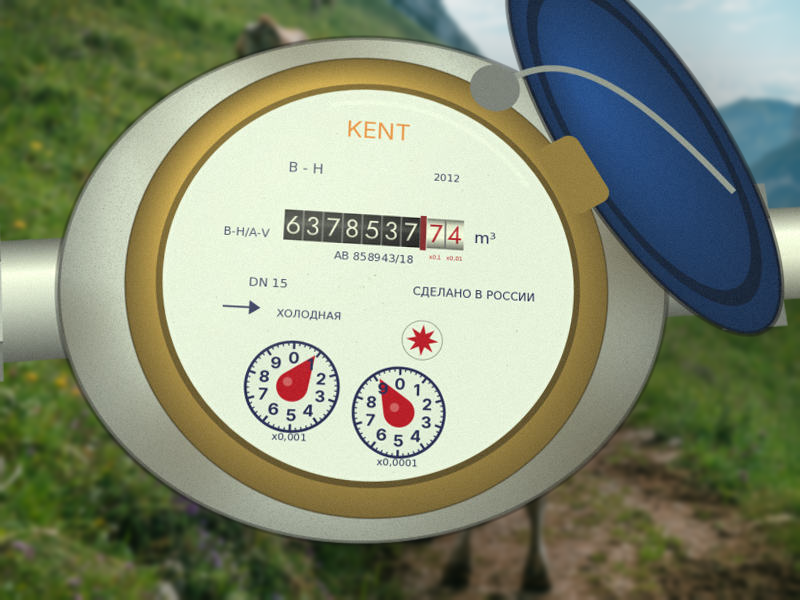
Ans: 6378537.7409,m³
